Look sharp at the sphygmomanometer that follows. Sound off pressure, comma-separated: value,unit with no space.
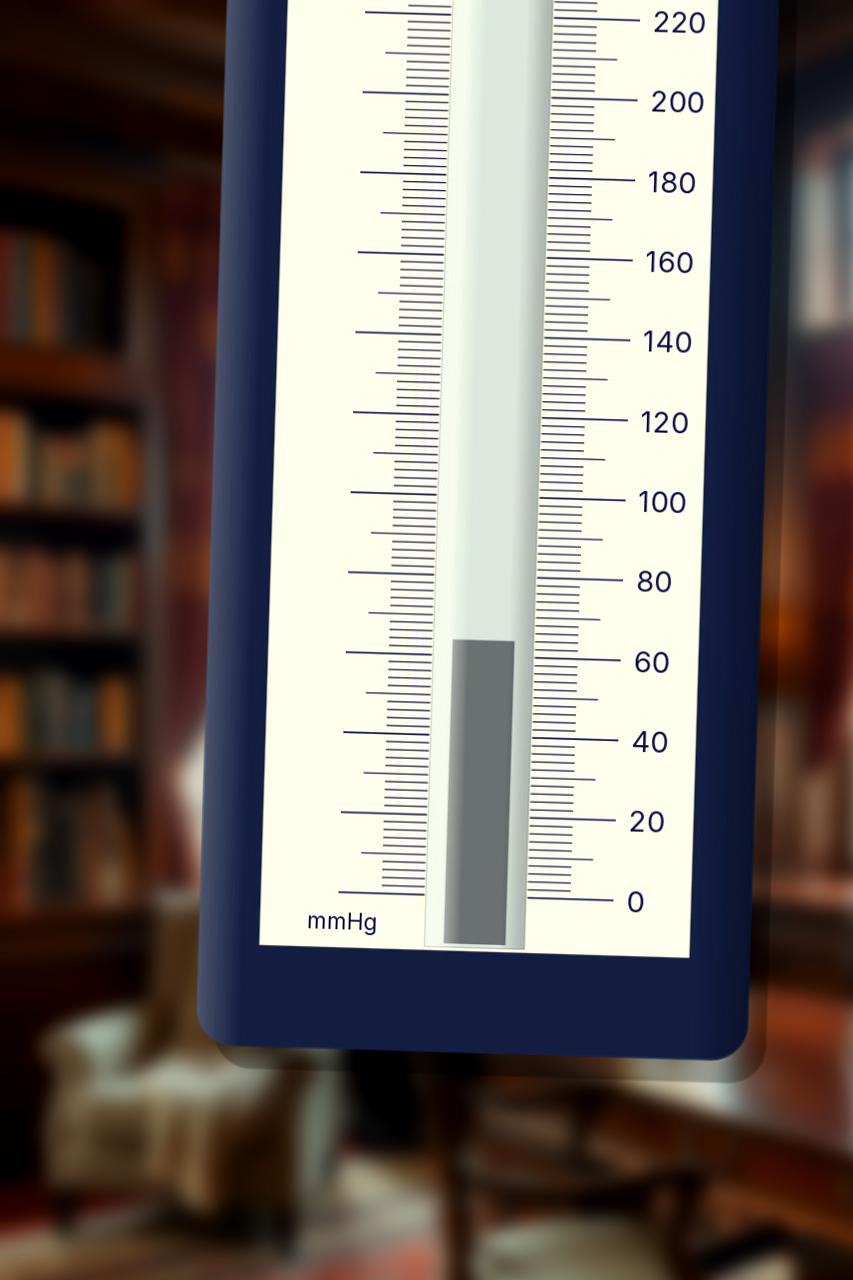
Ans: 64,mmHg
